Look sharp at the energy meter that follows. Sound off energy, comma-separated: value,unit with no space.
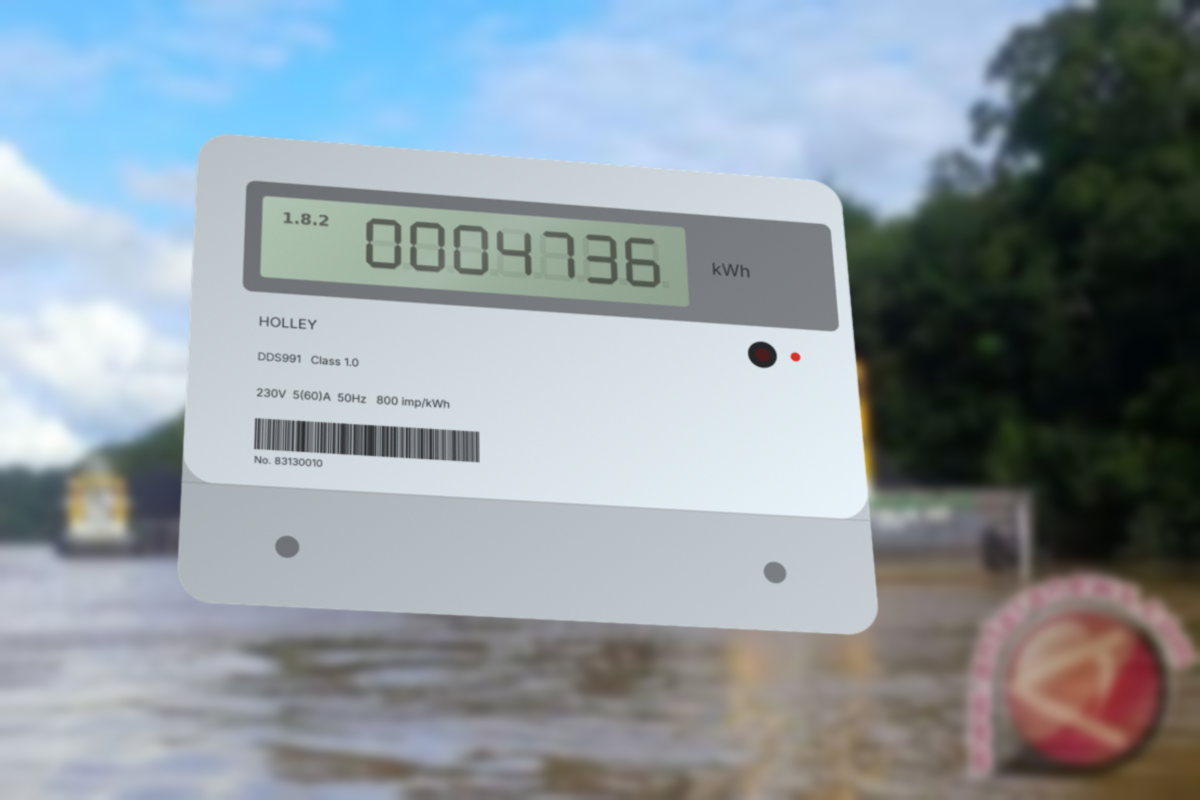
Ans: 4736,kWh
